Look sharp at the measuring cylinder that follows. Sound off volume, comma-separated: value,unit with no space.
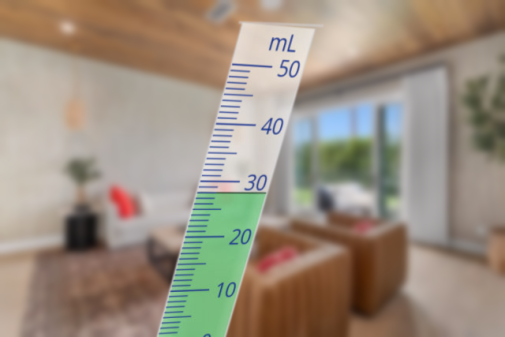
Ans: 28,mL
